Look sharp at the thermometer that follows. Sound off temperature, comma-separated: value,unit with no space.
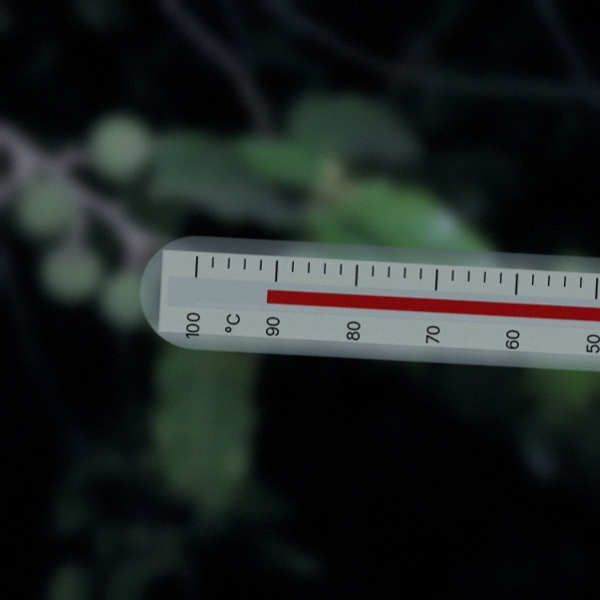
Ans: 91,°C
